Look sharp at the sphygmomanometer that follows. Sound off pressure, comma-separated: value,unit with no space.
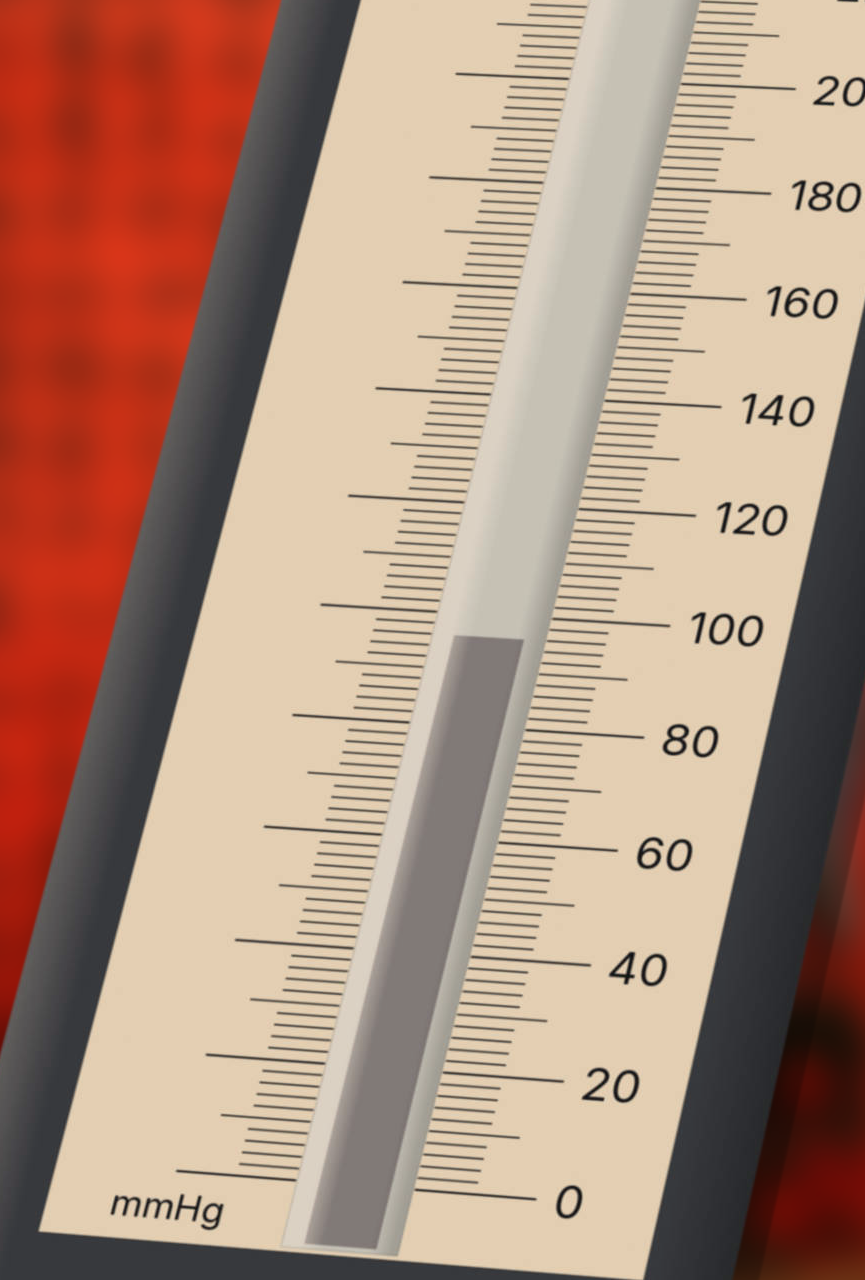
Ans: 96,mmHg
